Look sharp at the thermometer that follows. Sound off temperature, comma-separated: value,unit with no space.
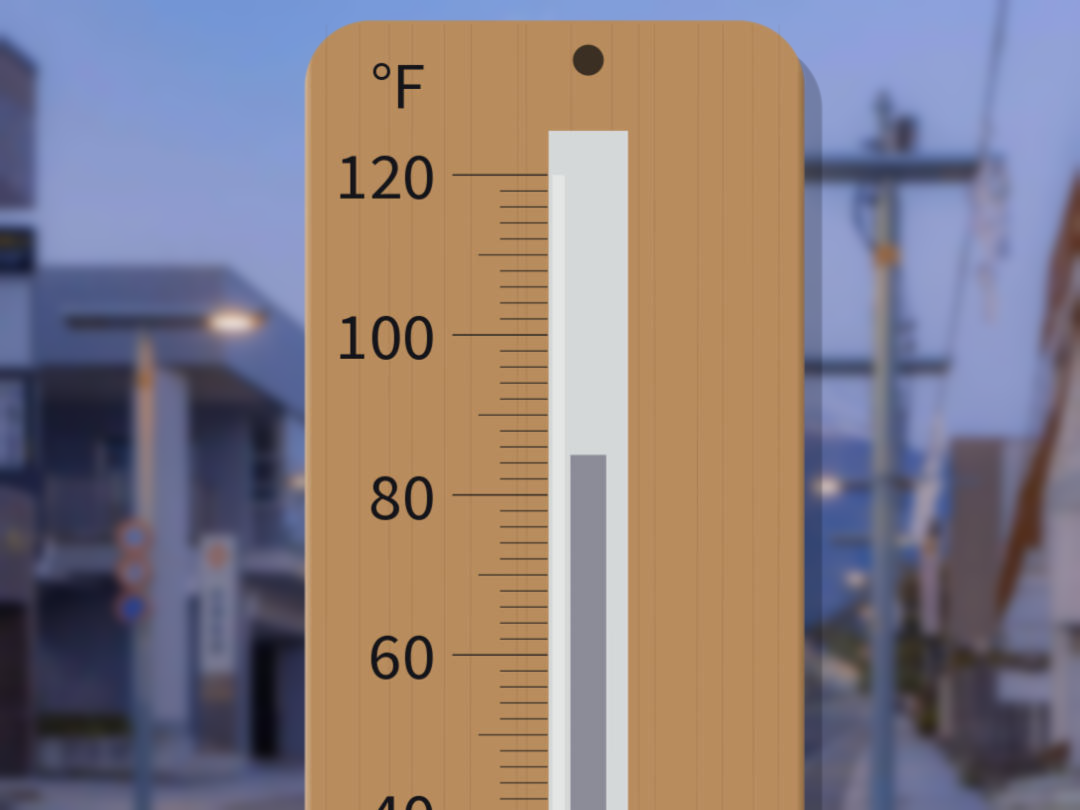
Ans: 85,°F
